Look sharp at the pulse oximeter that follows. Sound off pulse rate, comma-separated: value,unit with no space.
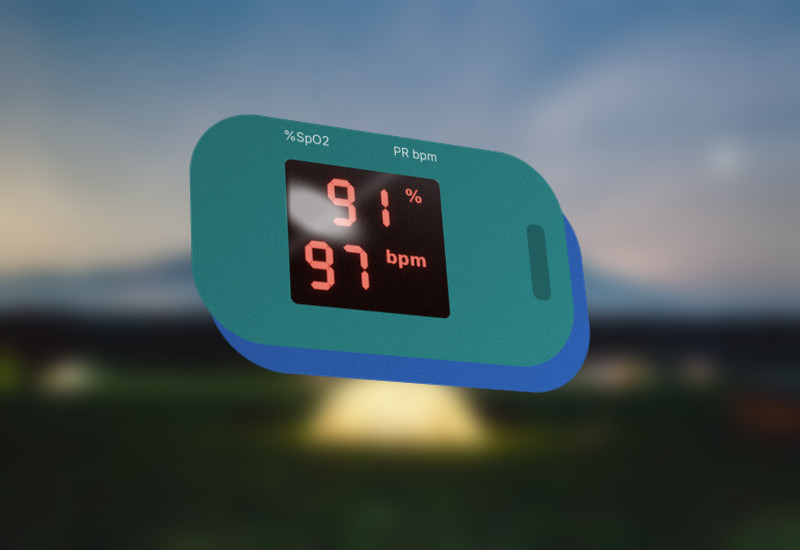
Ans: 97,bpm
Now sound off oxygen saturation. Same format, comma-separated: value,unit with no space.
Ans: 91,%
